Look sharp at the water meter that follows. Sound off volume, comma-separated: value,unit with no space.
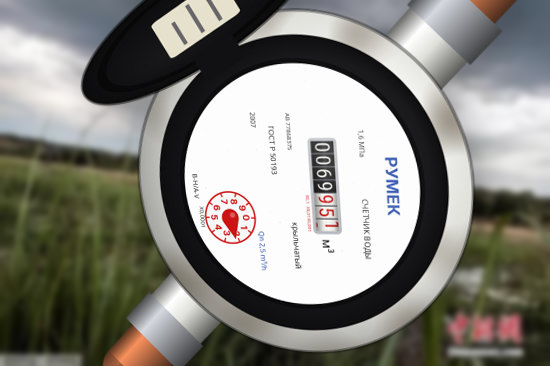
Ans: 69.9512,m³
